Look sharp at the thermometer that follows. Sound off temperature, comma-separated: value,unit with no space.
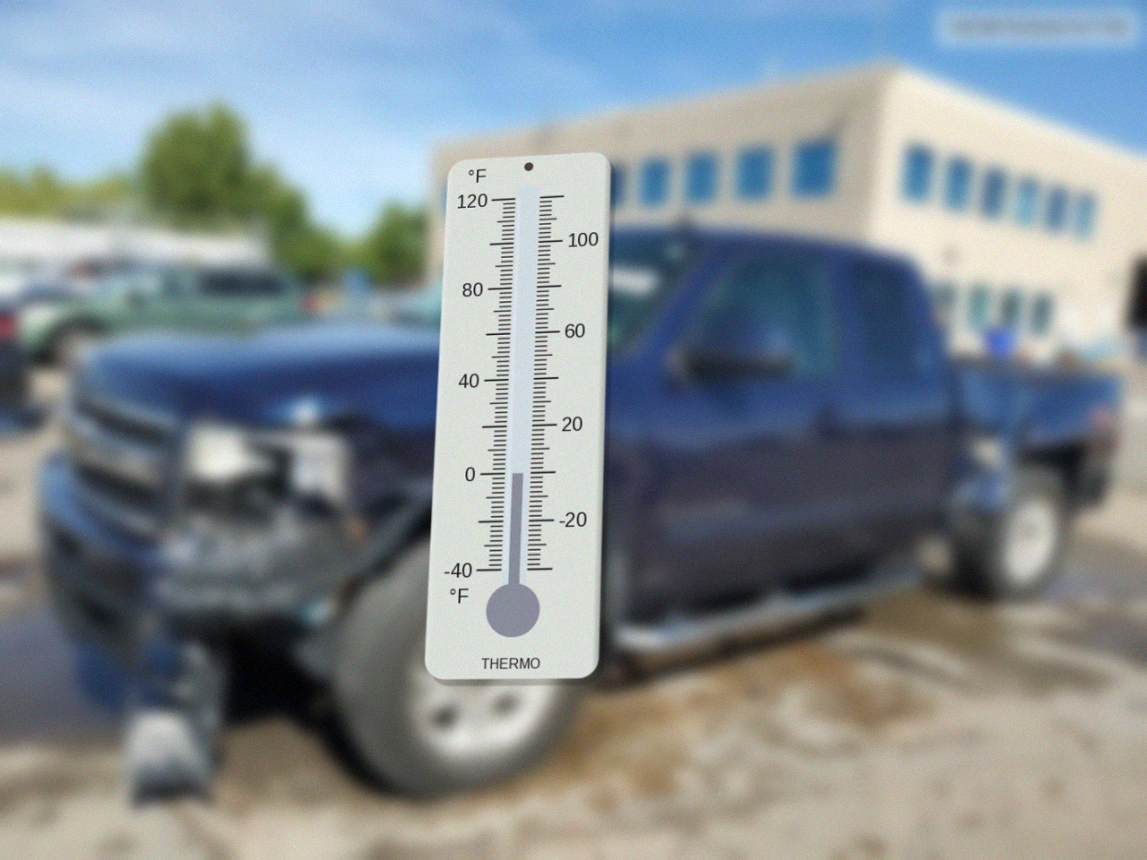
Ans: 0,°F
